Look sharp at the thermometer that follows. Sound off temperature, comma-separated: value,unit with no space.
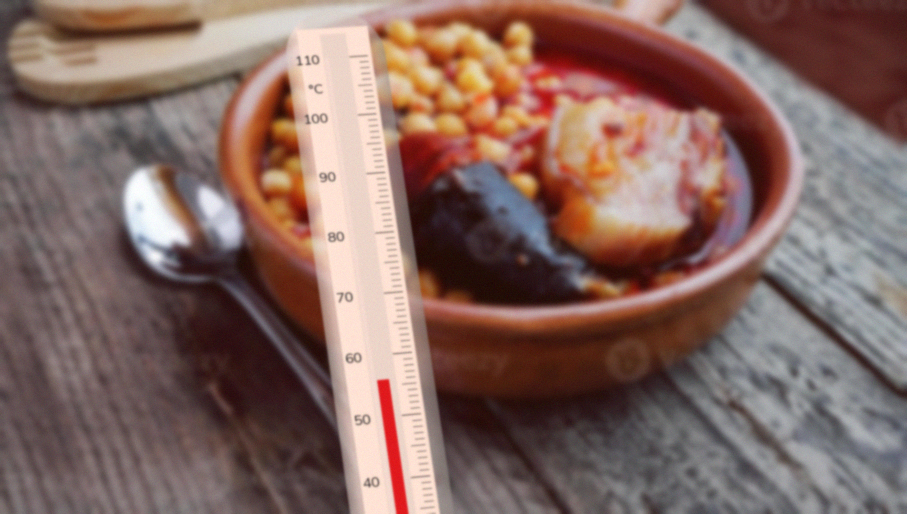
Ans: 56,°C
